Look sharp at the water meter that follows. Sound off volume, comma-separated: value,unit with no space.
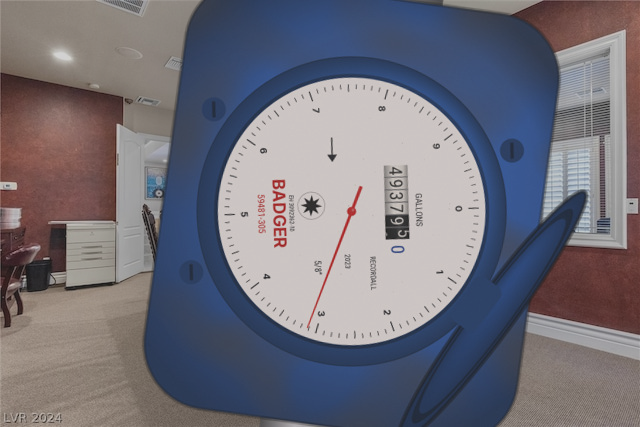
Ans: 4937953.1,gal
